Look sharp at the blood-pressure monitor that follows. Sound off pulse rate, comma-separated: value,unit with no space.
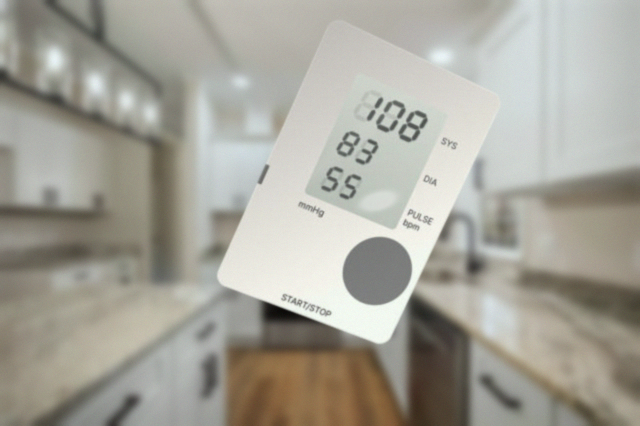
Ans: 55,bpm
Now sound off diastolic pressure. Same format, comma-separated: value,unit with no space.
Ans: 83,mmHg
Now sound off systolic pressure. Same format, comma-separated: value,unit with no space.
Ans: 108,mmHg
